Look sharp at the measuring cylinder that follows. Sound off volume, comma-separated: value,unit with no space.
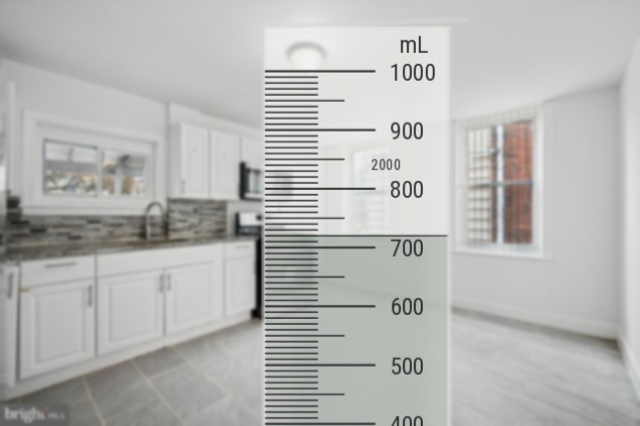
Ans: 720,mL
